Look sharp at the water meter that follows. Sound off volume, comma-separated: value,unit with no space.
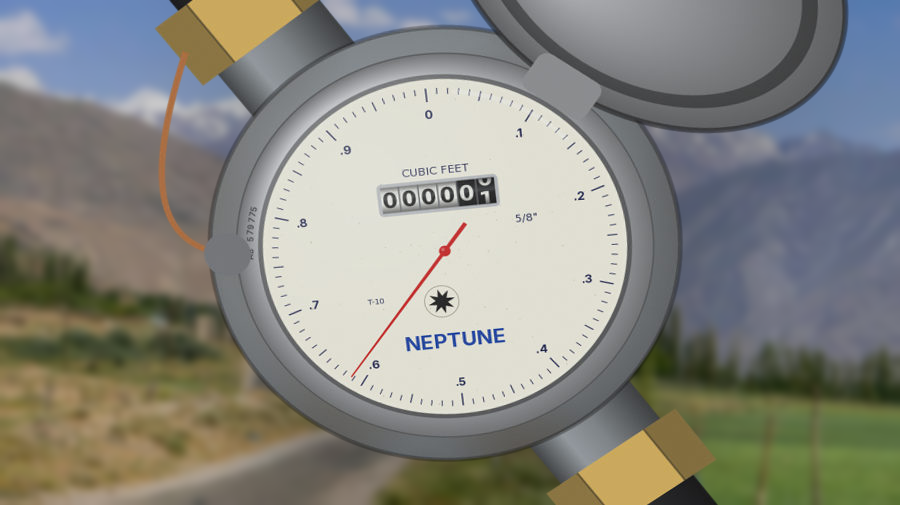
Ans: 0.61,ft³
